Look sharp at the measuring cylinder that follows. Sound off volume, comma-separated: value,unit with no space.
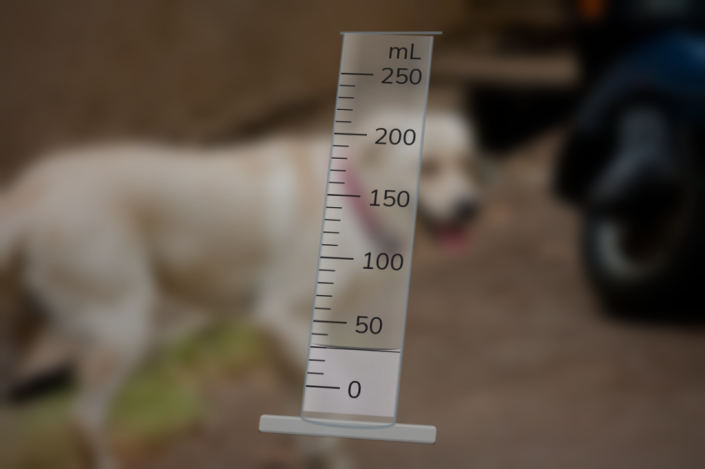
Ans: 30,mL
